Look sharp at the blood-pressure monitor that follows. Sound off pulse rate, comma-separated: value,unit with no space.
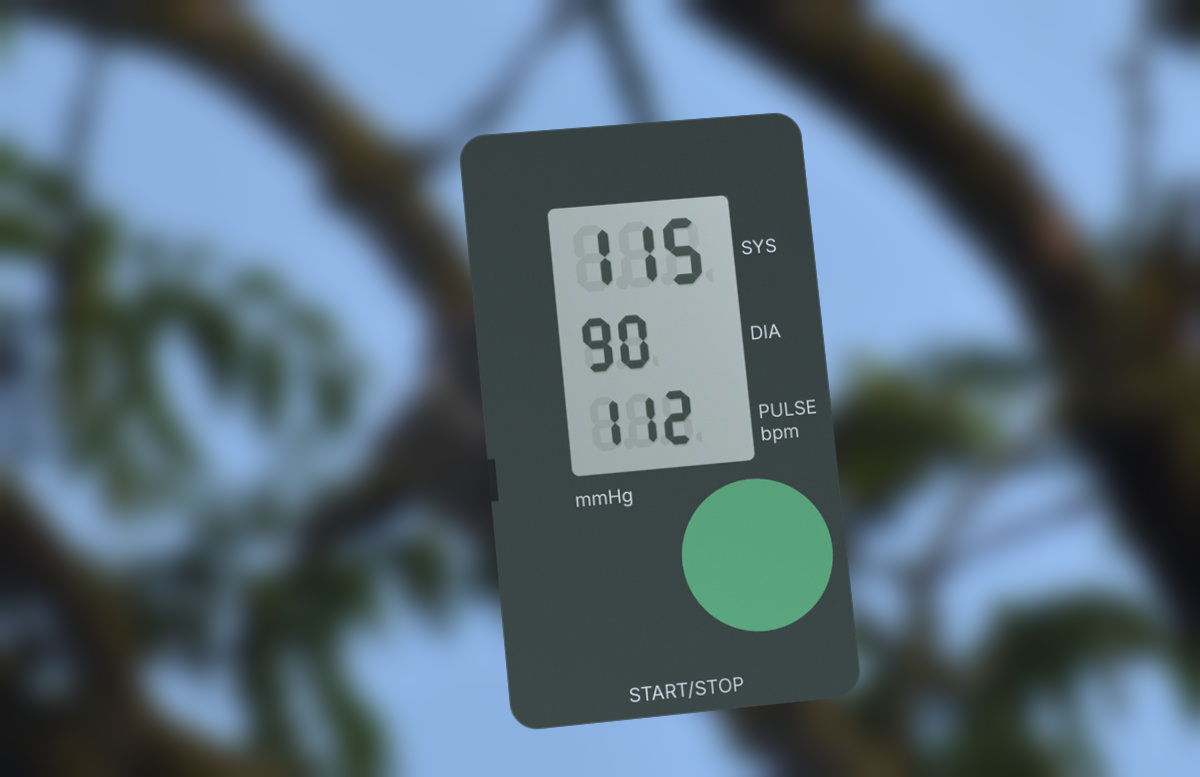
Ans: 112,bpm
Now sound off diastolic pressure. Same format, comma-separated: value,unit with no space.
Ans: 90,mmHg
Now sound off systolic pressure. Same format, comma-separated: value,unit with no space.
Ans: 115,mmHg
